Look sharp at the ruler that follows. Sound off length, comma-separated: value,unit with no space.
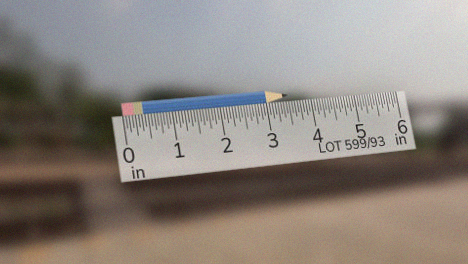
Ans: 3.5,in
